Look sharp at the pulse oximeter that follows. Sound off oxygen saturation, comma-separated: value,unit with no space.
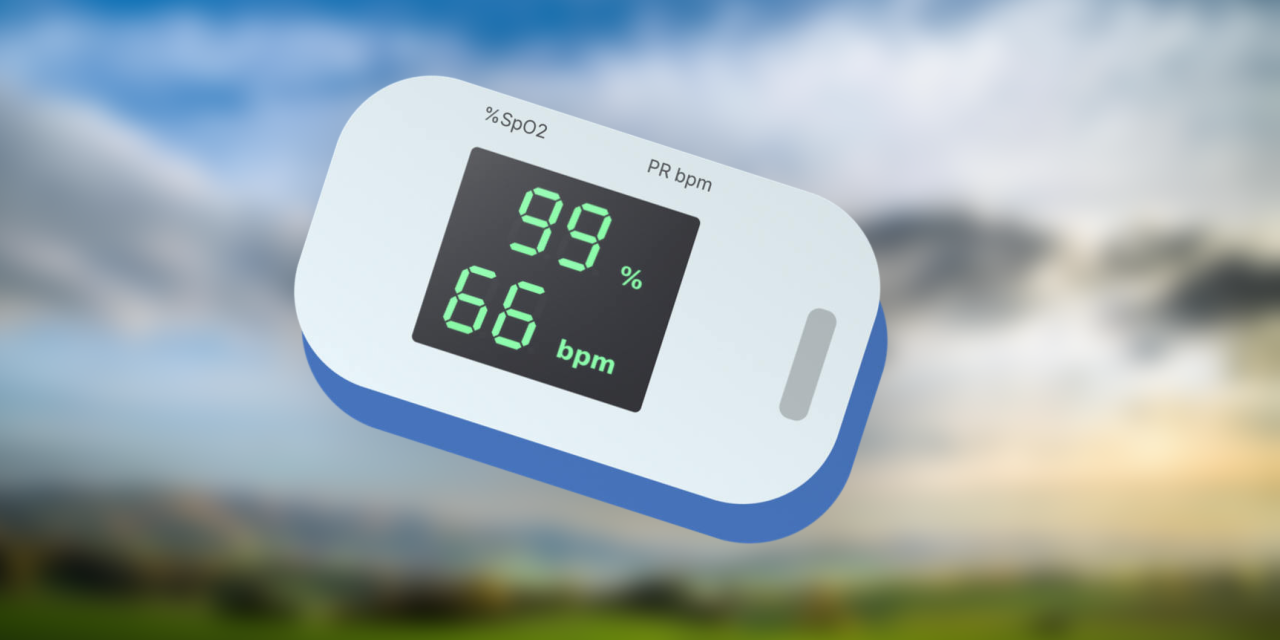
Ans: 99,%
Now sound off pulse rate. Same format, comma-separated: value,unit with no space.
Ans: 66,bpm
